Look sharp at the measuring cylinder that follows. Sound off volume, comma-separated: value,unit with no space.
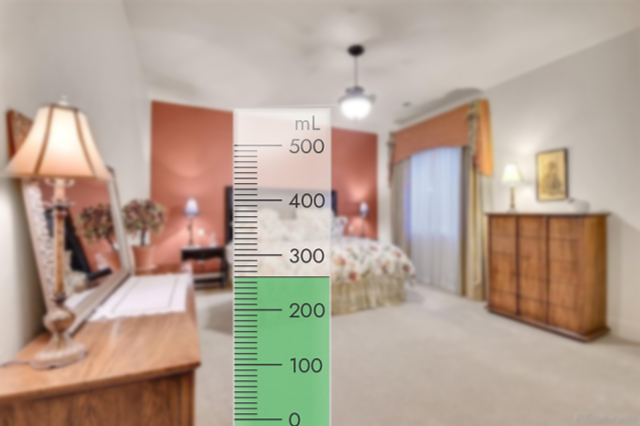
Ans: 260,mL
